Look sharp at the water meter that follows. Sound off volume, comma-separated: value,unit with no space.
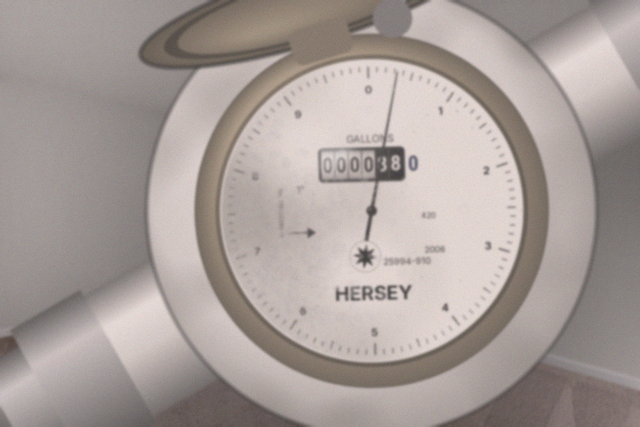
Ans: 880.3,gal
